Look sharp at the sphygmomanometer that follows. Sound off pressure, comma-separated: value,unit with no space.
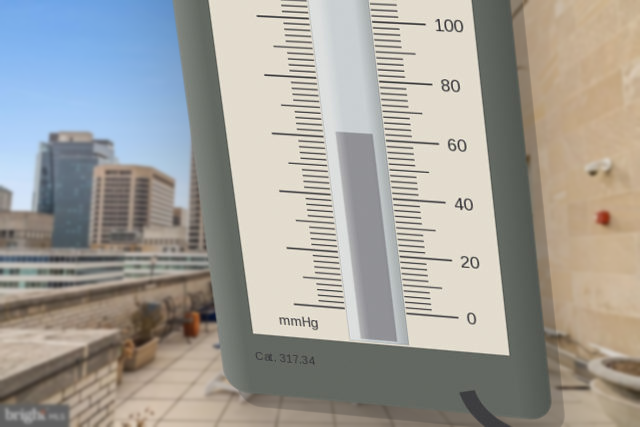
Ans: 62,mmHg
